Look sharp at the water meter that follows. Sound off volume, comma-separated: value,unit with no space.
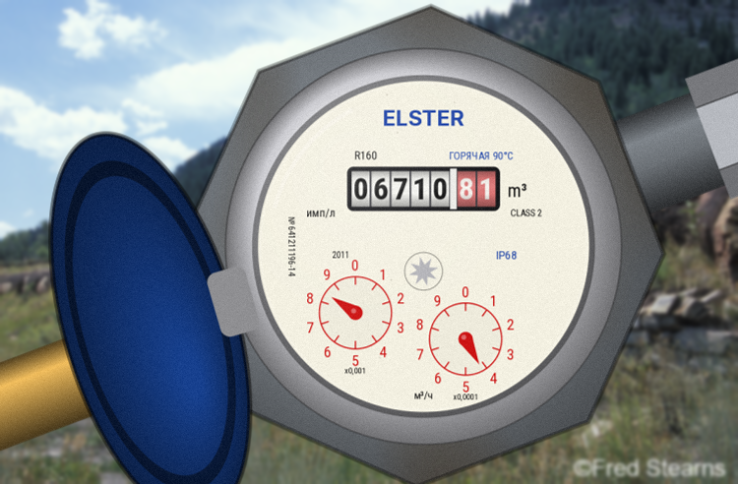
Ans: 6710.8184,m³
